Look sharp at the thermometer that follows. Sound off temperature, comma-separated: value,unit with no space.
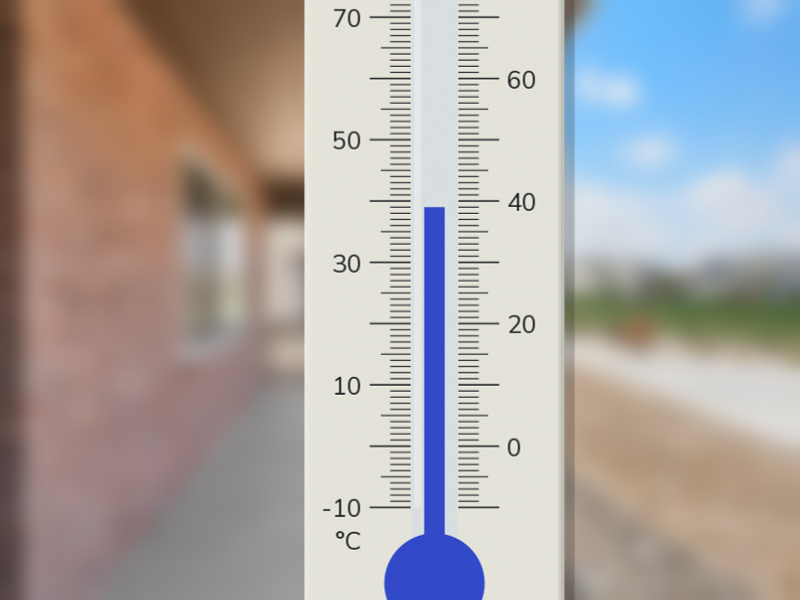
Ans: 39,°C
